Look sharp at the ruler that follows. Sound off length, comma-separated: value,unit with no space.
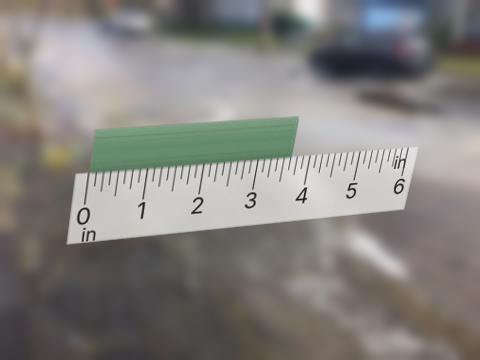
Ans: 3.625,in
